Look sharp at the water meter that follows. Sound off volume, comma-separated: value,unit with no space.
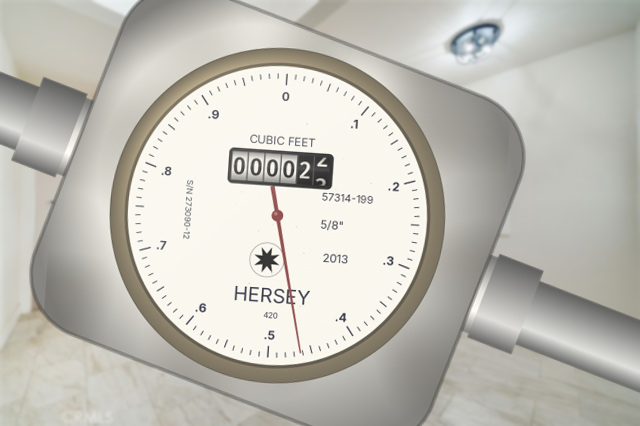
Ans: 22.46,ft³
